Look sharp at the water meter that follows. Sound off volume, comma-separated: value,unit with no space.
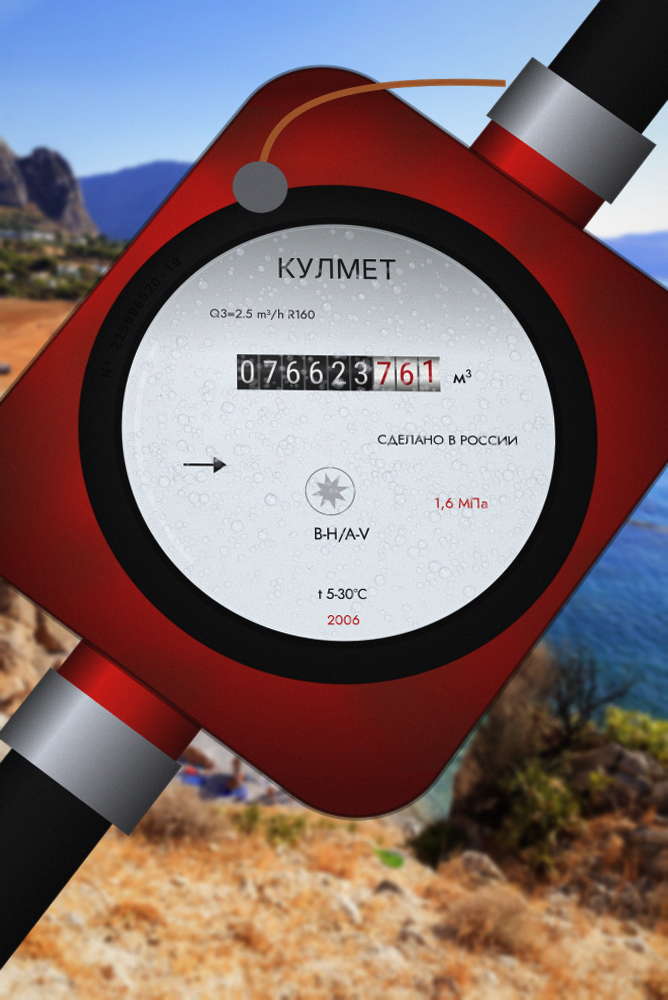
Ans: 76623.761,m³
